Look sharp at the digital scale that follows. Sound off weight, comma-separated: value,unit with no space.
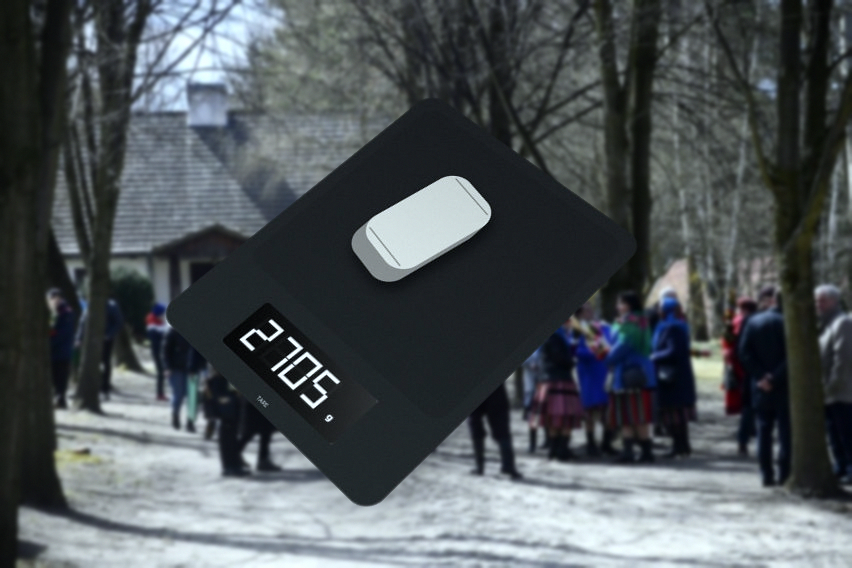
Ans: 2705,g
